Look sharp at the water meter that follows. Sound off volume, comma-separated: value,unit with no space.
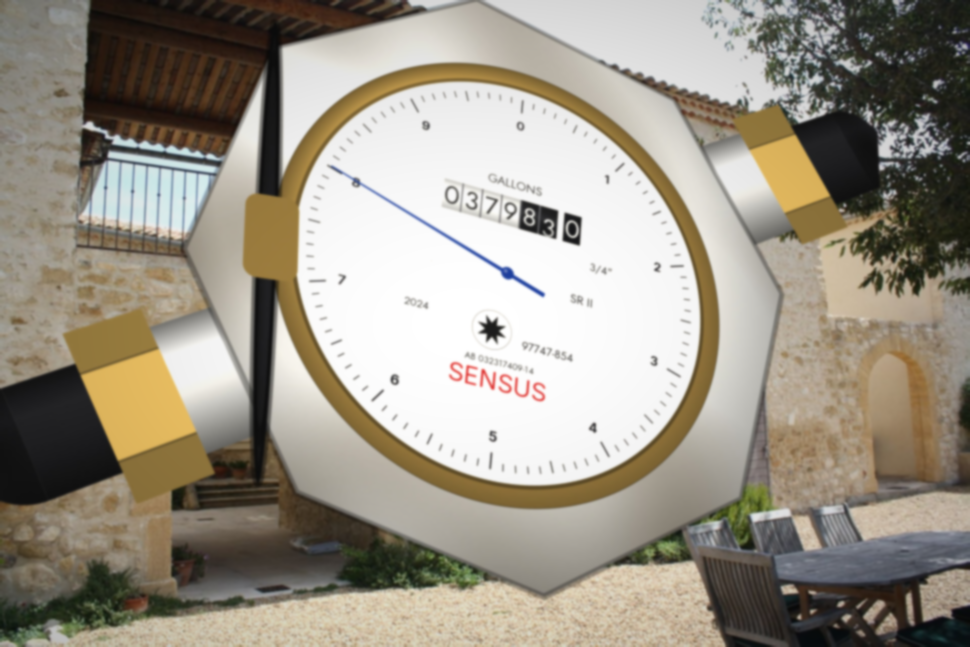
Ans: 379828.0,gal
